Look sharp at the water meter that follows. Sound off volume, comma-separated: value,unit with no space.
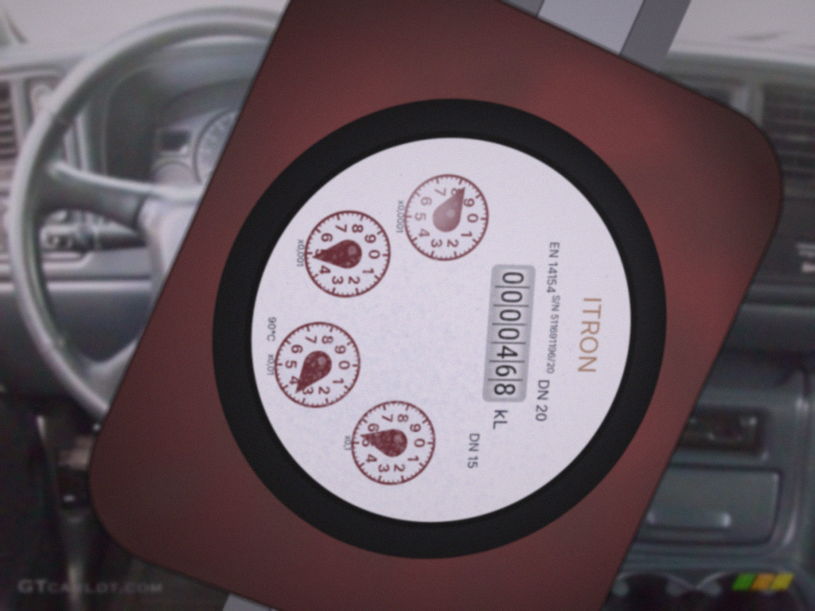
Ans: 468.5348,kL
